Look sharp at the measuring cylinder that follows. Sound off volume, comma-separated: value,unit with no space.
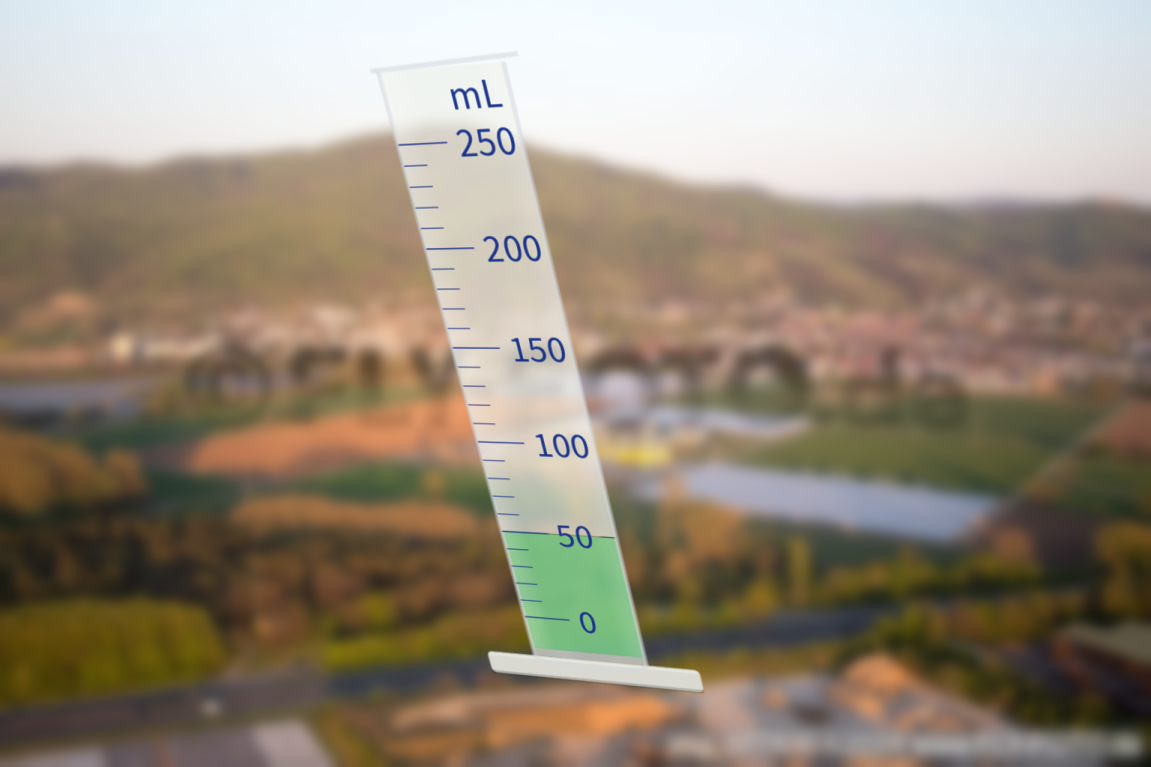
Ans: 50,mL
